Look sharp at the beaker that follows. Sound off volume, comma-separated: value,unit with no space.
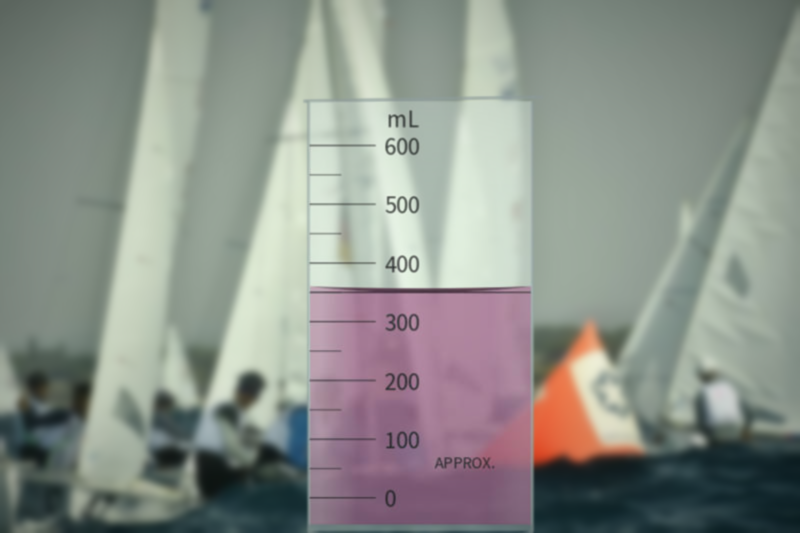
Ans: 350,mL
